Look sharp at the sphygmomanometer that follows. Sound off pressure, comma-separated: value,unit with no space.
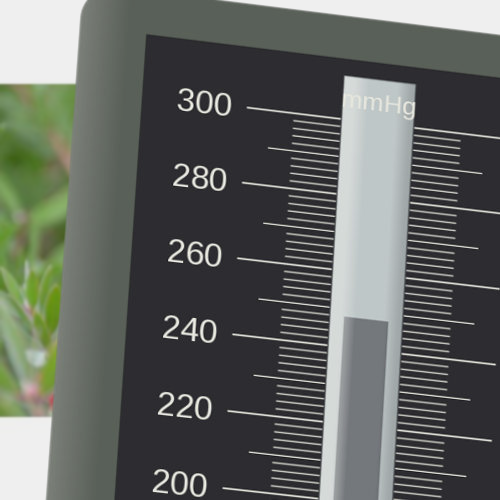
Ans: 248,mmHg
